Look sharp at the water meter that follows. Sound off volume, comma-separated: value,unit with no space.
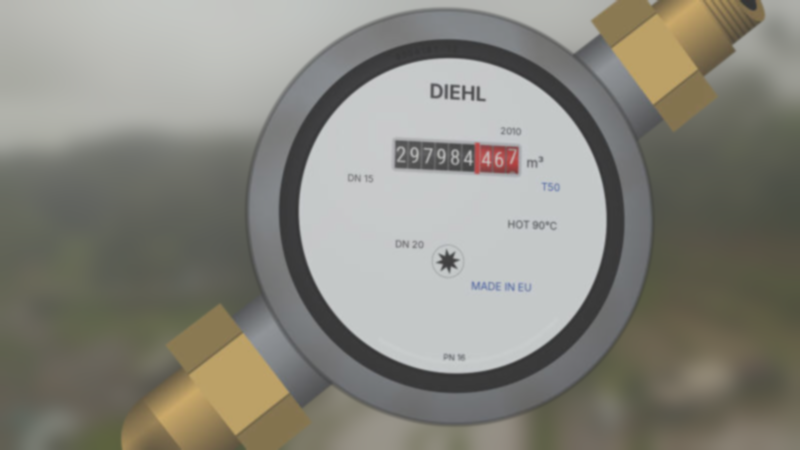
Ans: 297984.467,m³
